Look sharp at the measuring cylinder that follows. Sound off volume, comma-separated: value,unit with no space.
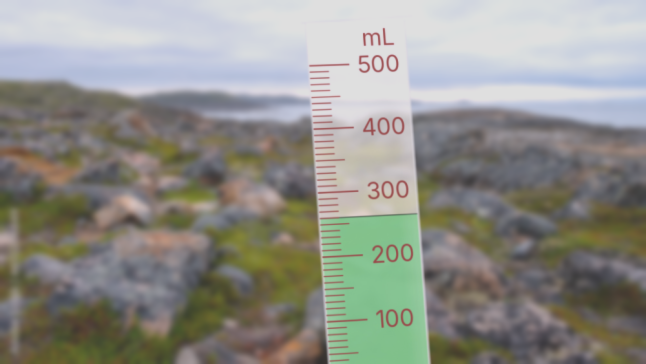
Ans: 260,mL
